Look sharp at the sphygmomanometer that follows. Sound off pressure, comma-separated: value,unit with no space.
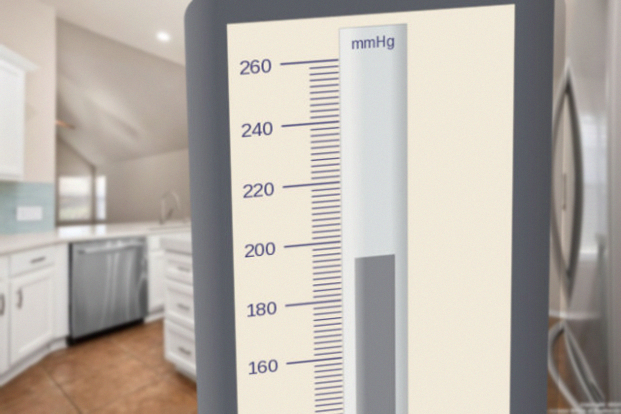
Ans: 194,mmHg
